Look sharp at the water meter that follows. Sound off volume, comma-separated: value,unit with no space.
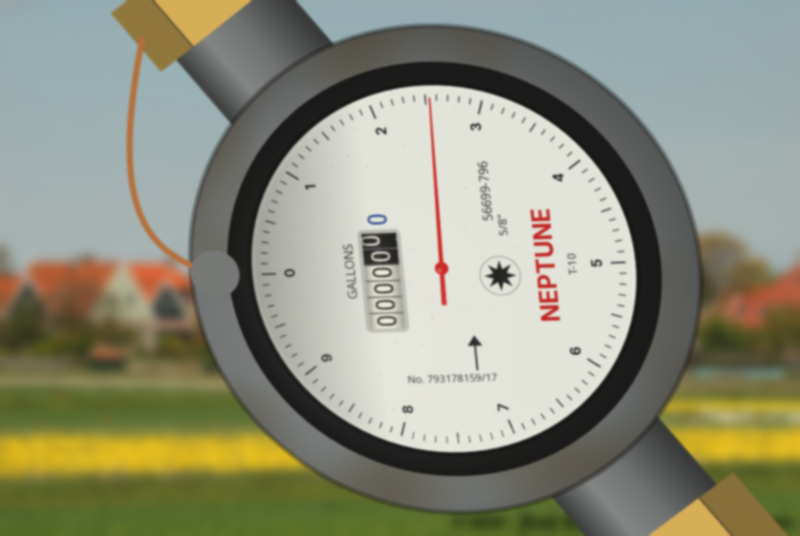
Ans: 2.5,gal
